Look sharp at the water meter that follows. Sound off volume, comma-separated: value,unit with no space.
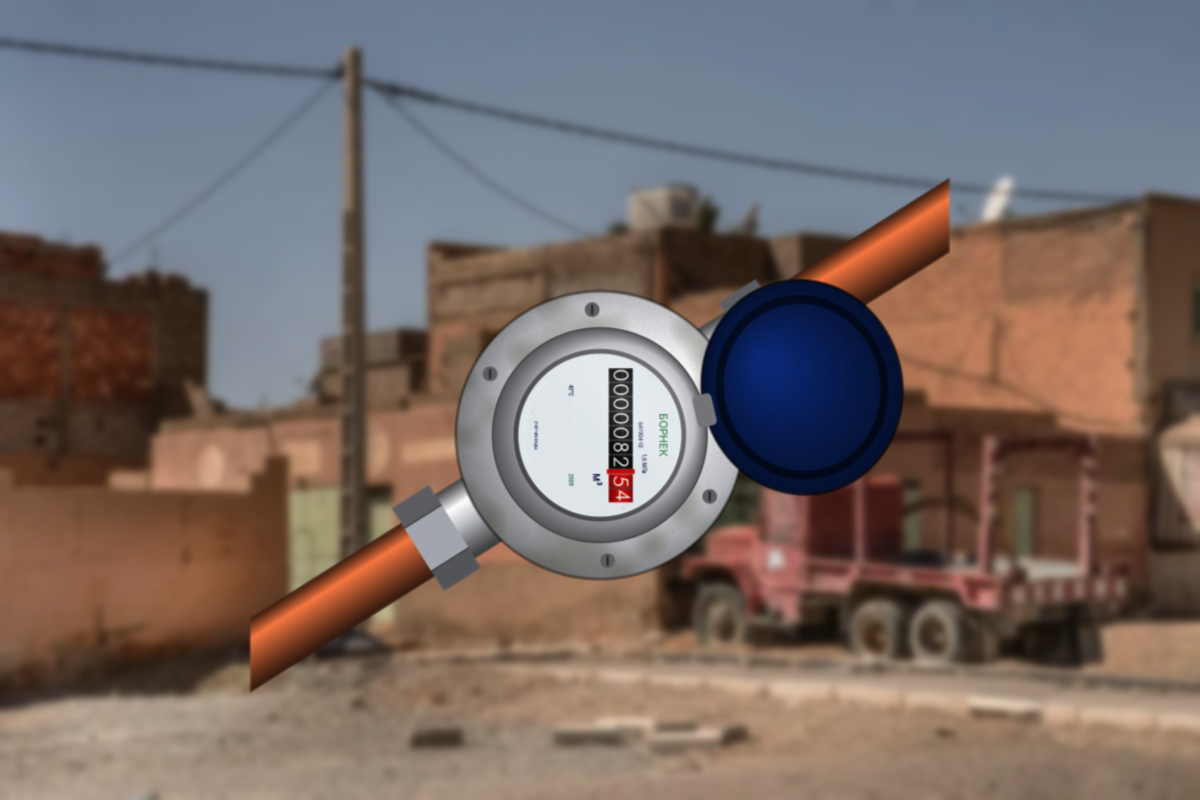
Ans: 82.54,m³
